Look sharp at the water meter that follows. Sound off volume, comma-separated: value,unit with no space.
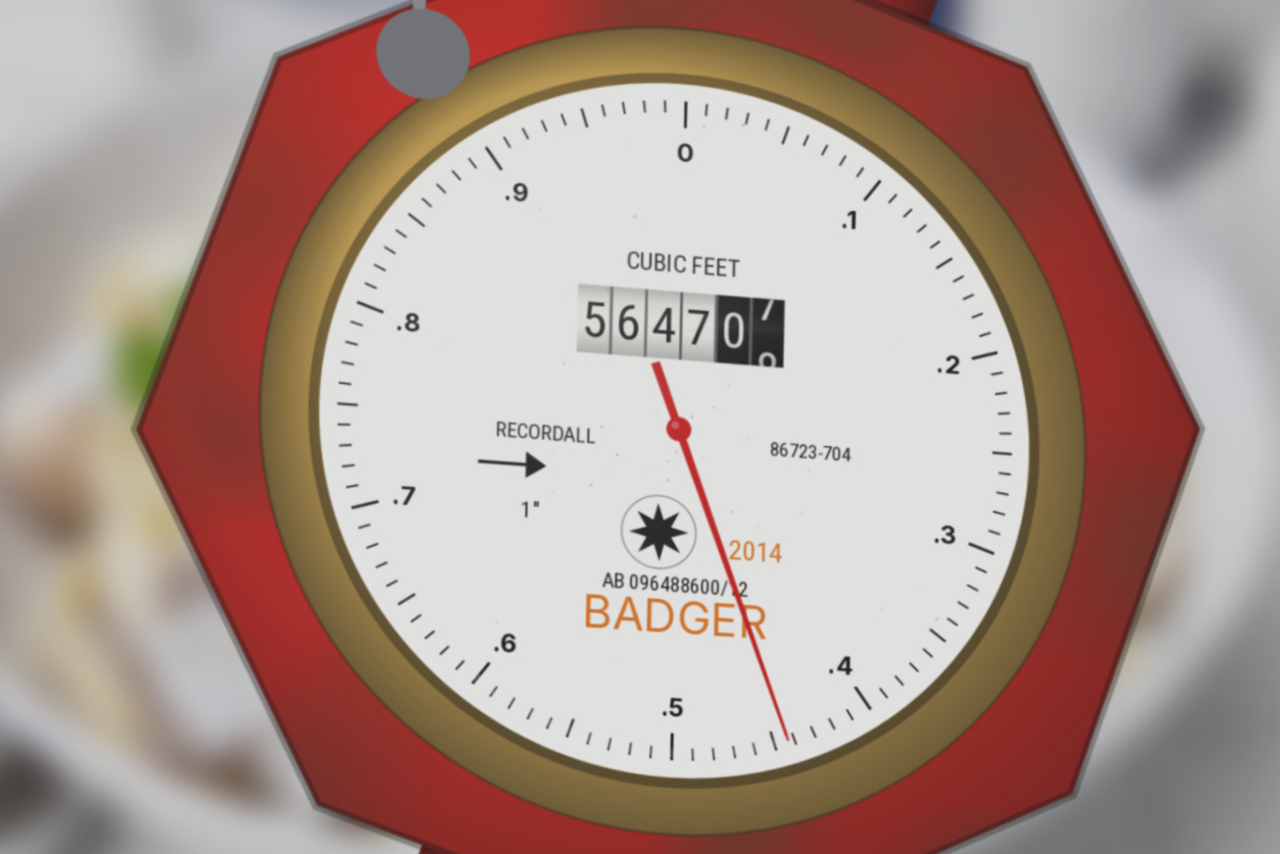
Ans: 564707.44,ft³
